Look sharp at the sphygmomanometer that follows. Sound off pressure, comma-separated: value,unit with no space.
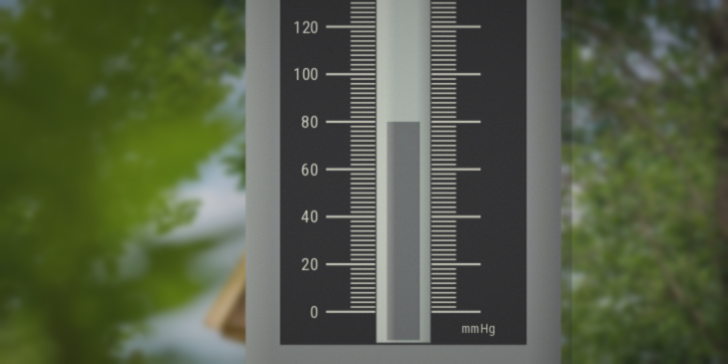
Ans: 80,mmHg
